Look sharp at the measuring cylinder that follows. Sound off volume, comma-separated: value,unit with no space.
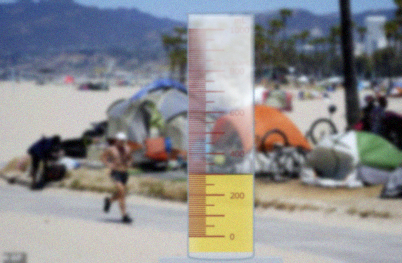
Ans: 300,mL
